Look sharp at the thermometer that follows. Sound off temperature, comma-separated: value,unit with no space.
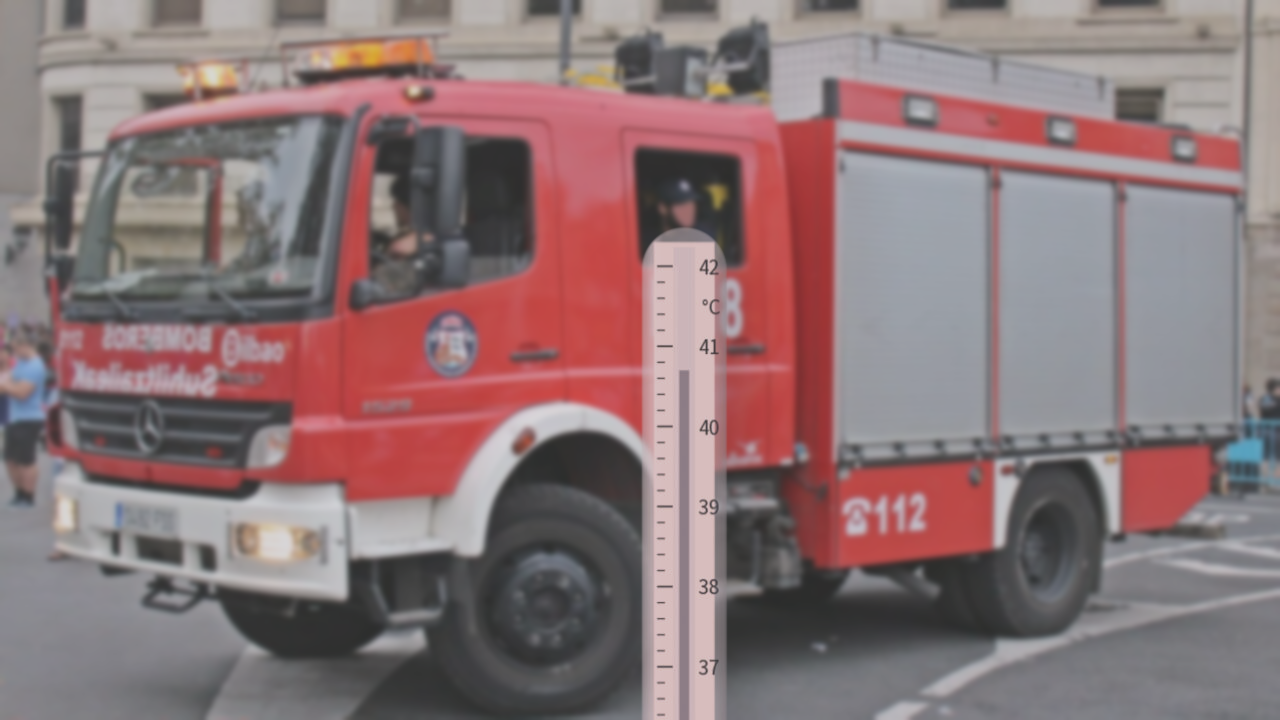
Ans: 40.7,°C
